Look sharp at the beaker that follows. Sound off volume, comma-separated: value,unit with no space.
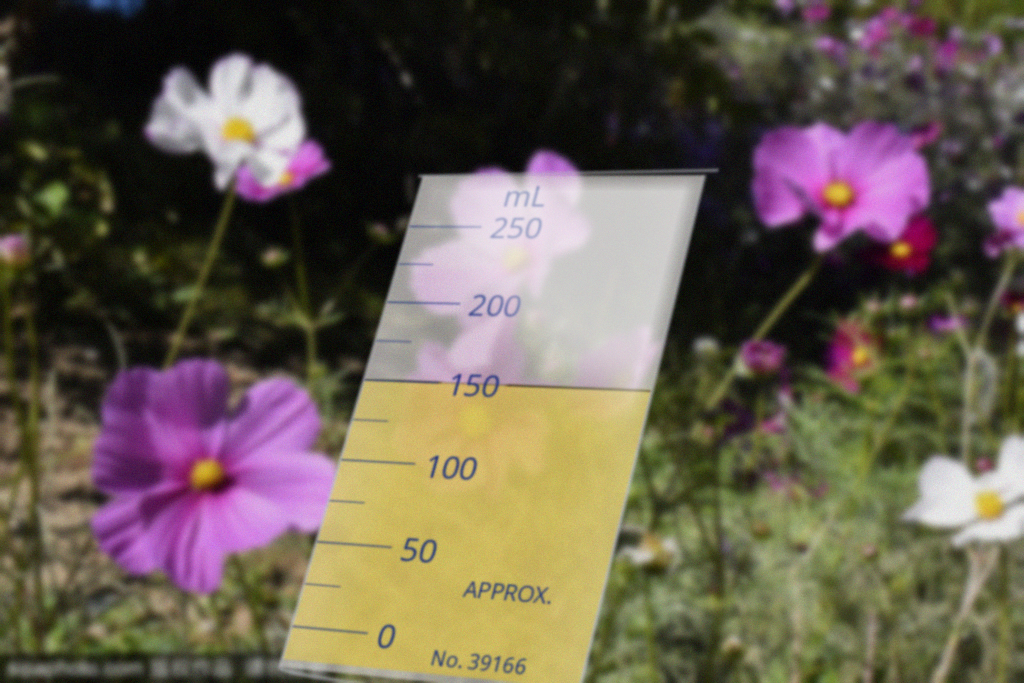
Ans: 150,mL
